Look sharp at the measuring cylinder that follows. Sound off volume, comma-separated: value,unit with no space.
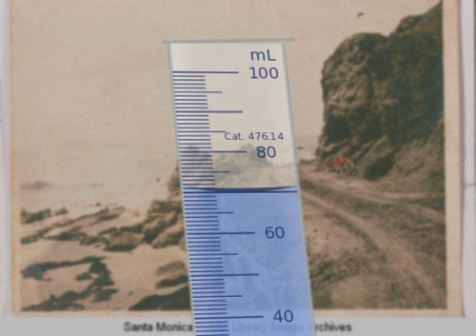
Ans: 70,mL
